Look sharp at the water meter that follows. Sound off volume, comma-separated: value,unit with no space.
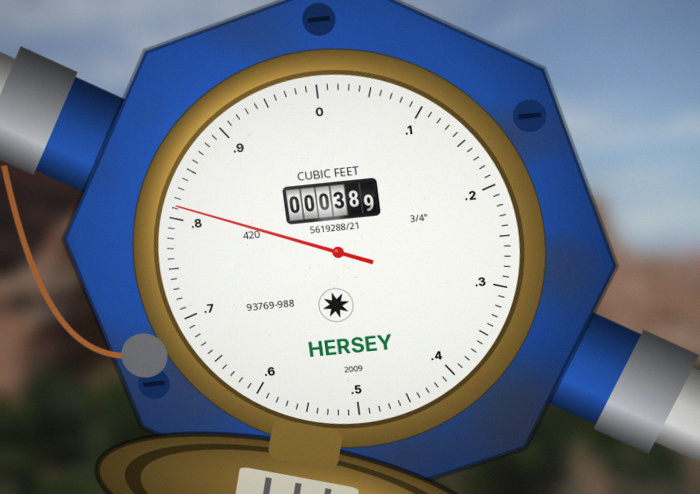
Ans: 388.81,ft³
